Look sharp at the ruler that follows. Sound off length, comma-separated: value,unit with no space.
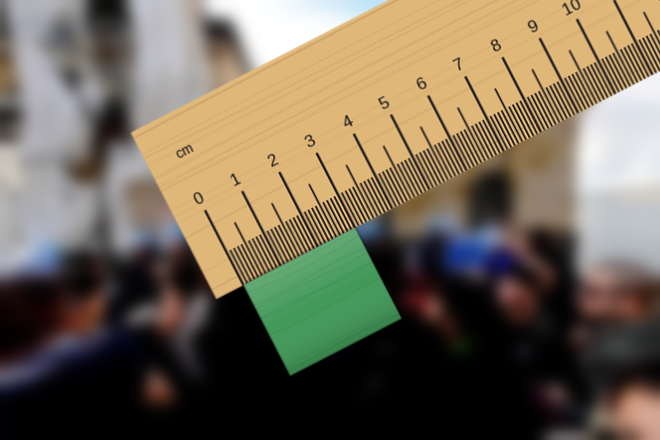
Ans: 3,cm
